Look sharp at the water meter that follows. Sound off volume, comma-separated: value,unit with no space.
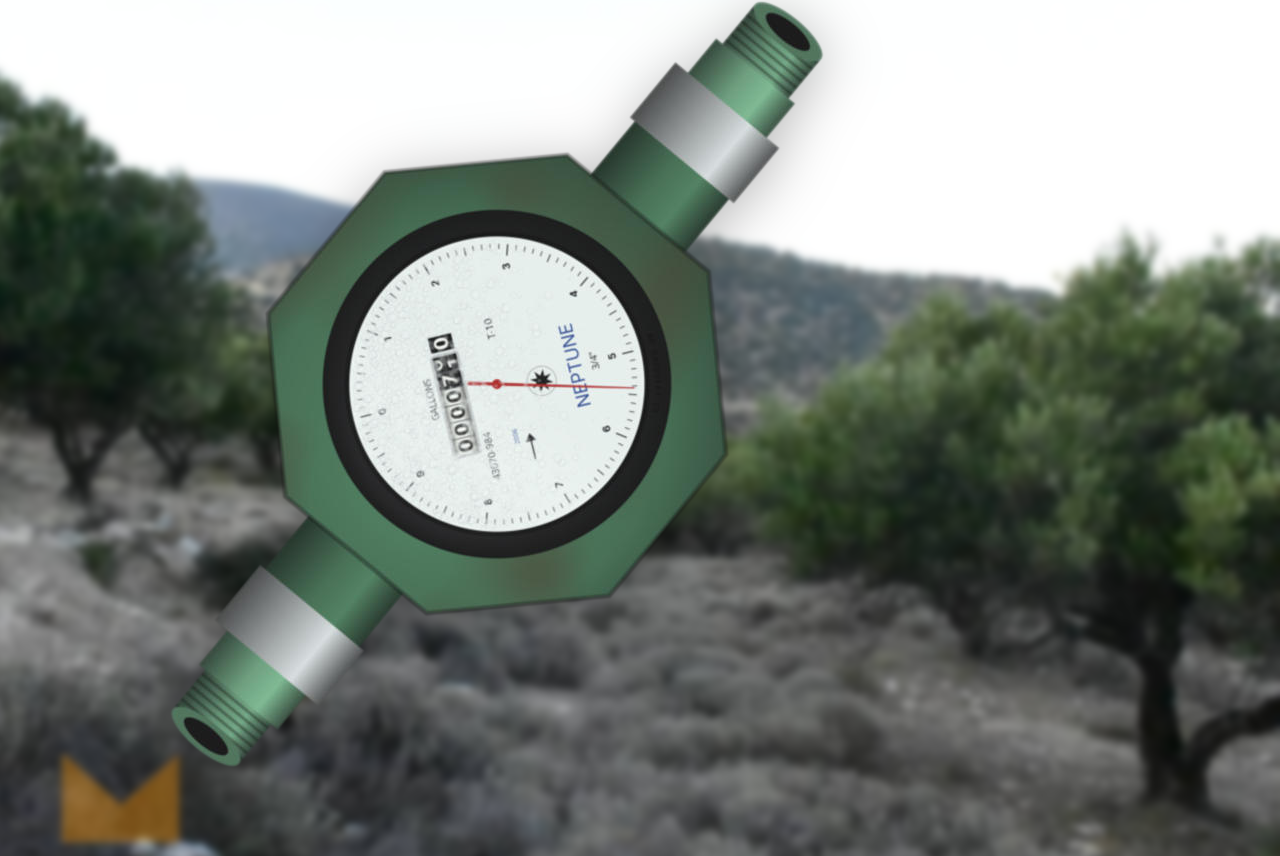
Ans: 705.4,gal
